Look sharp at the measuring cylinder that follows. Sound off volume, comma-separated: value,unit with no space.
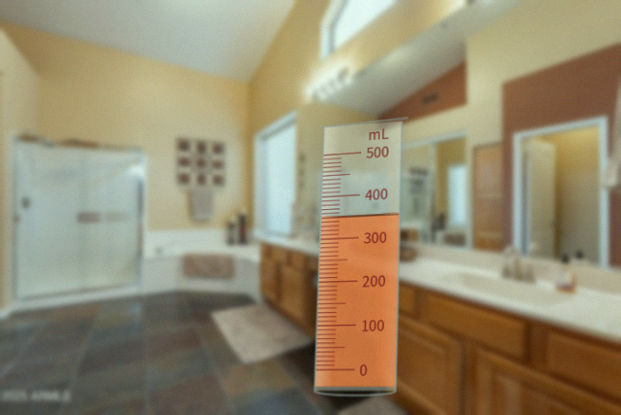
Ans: 350,mL
